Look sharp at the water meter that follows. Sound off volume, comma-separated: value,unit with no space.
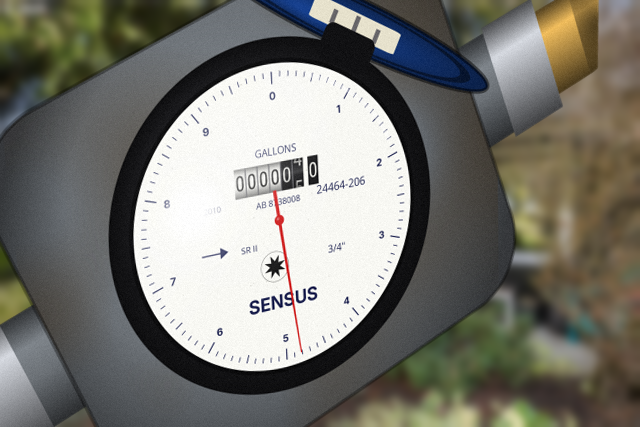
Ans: 44.8,gal
